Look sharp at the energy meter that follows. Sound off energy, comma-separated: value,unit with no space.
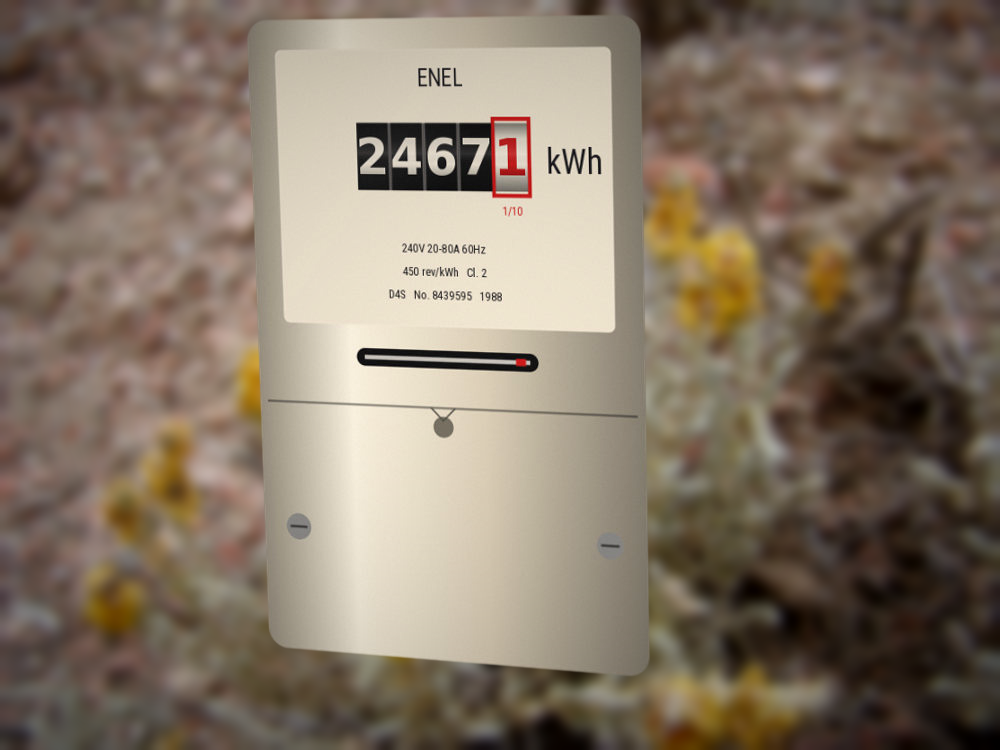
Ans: 2467.1,kWh
